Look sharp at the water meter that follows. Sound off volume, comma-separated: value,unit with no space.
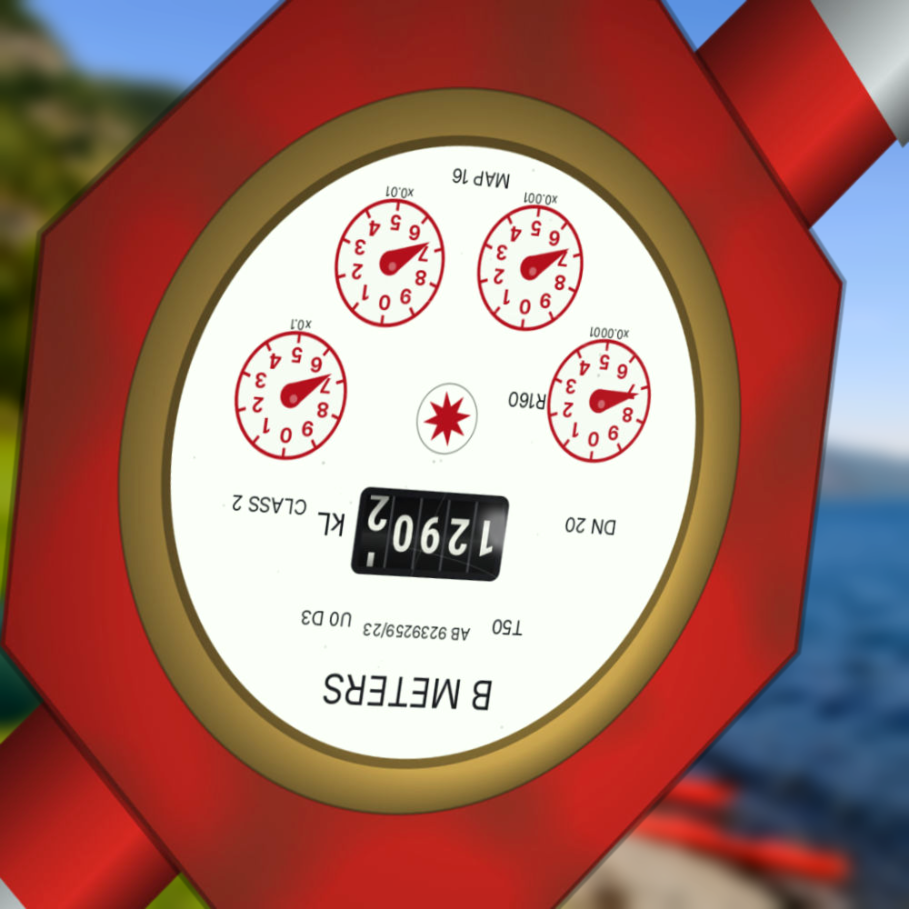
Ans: 12901.6667,kL
